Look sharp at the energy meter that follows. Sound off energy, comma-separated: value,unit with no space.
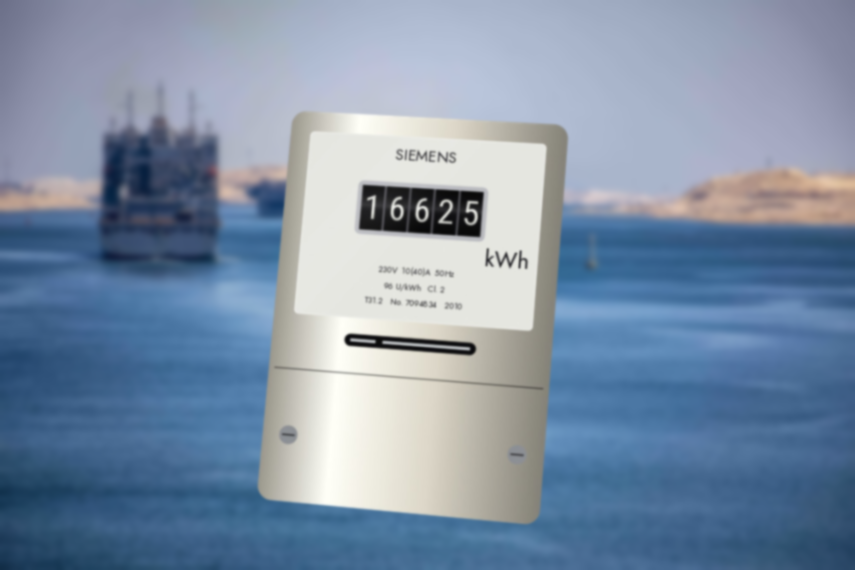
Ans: 16625,kWh
